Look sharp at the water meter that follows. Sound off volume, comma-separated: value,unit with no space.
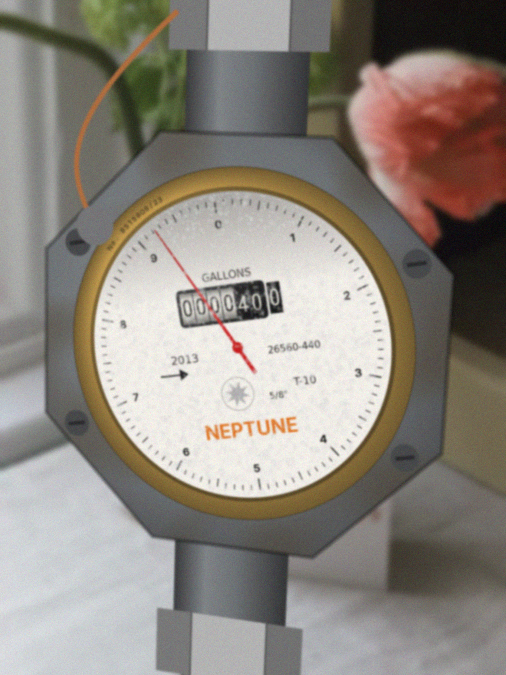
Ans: 399.2,gal
